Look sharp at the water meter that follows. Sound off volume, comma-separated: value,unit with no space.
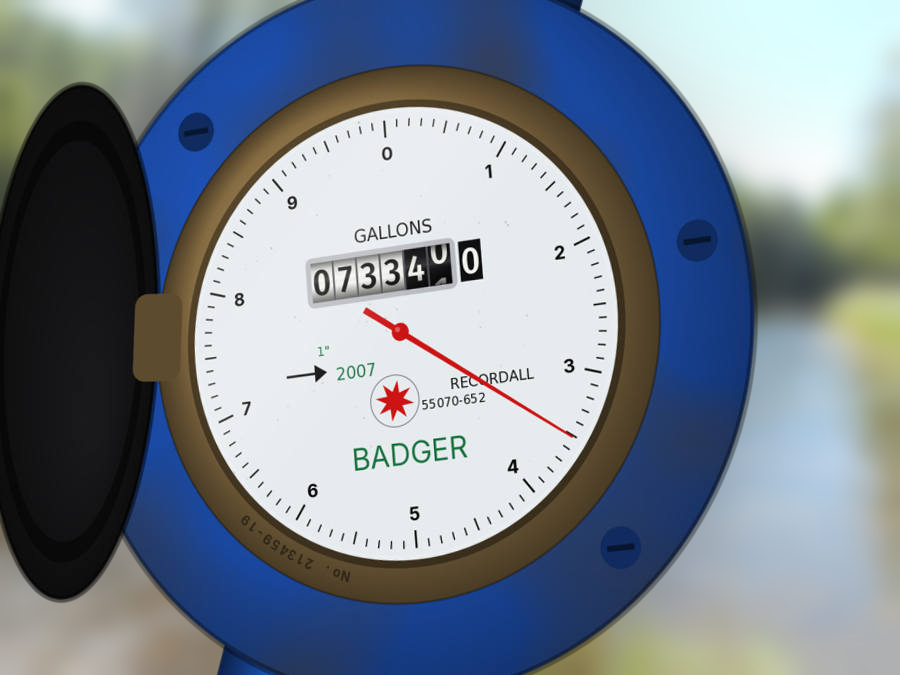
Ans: 733403.5,gal
